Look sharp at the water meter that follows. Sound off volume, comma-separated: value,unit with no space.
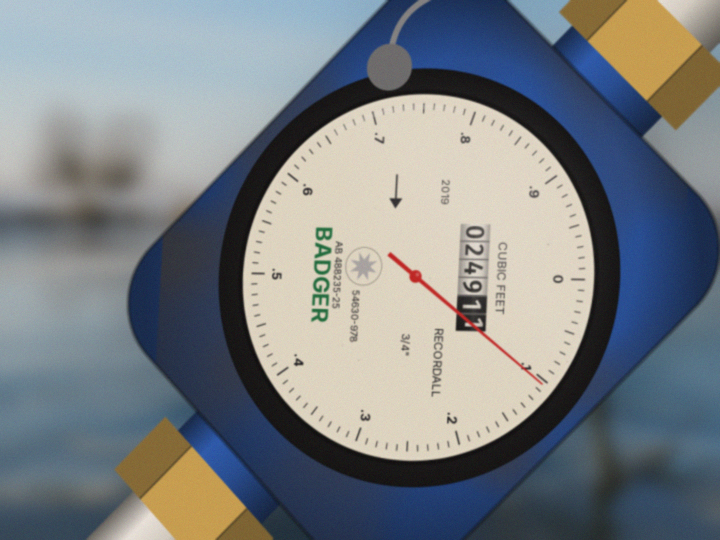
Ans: 24911.10,ft³
